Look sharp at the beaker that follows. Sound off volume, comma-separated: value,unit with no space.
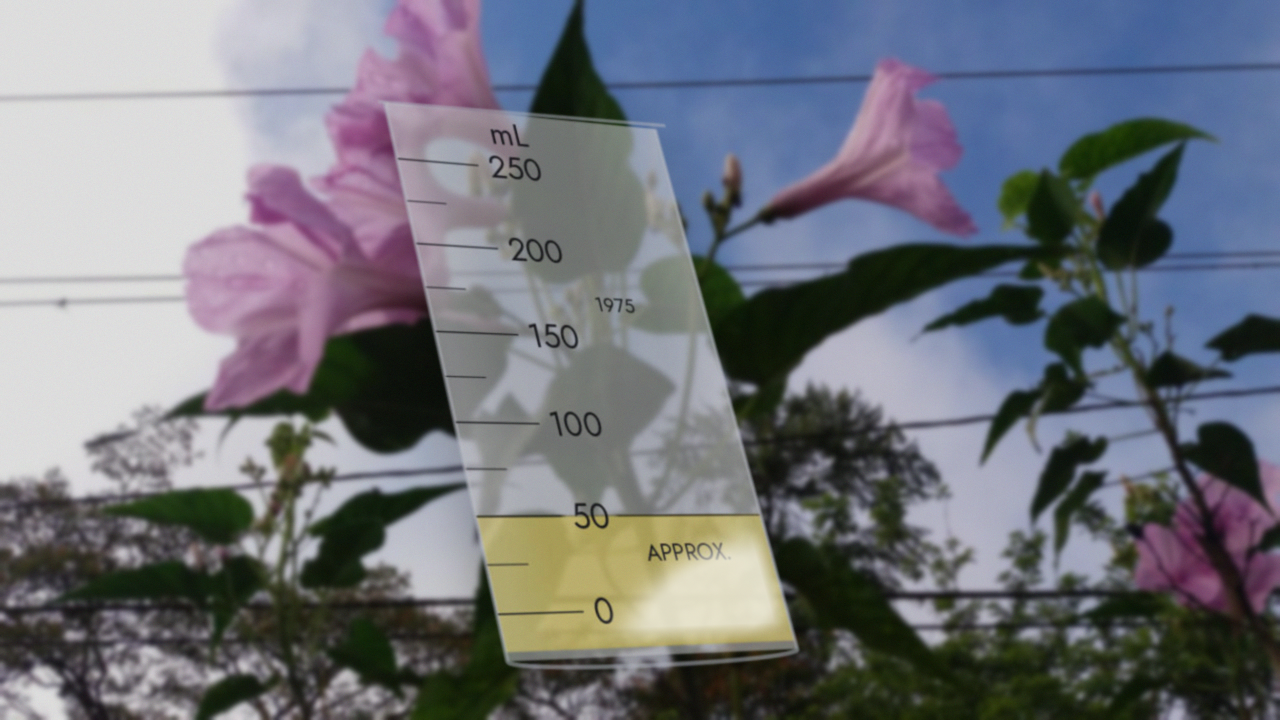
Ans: 50,mL
